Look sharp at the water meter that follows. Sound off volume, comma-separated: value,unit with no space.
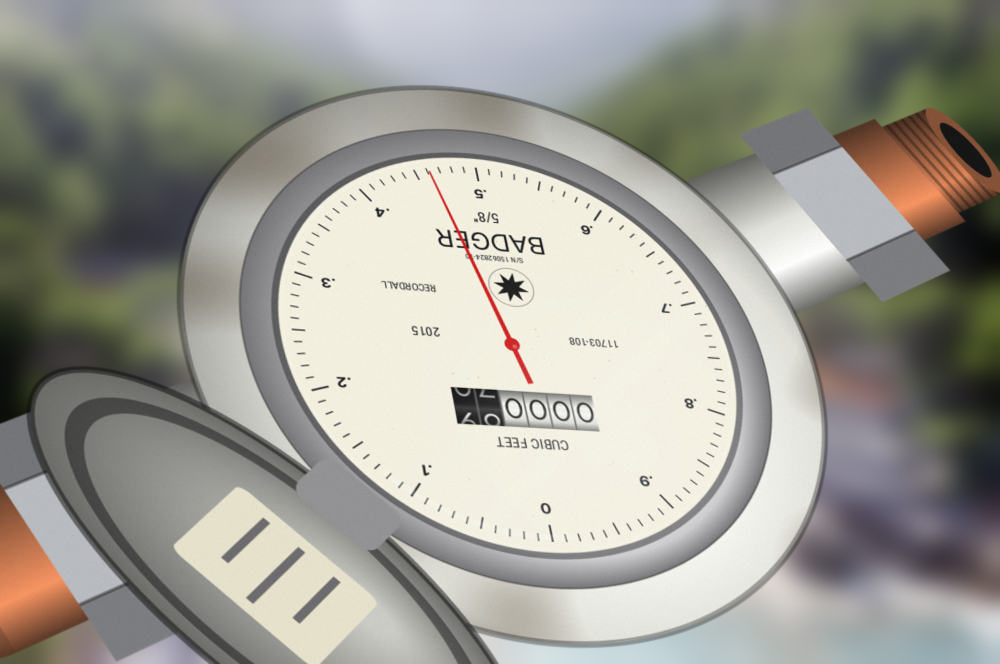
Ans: 69.46,ft³
